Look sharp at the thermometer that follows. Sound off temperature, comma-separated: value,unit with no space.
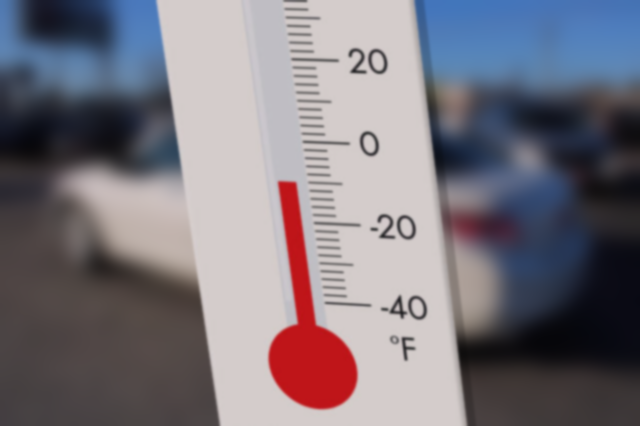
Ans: -10,°F
